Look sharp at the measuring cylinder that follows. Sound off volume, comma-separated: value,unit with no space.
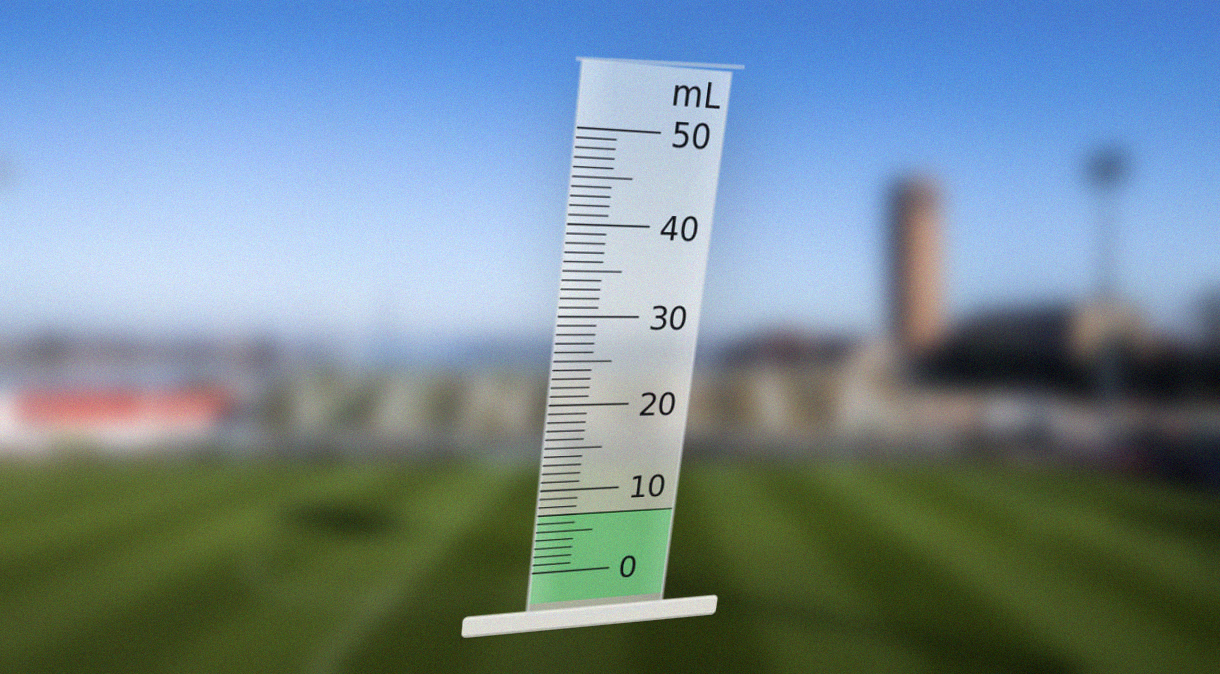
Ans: 7,mL
